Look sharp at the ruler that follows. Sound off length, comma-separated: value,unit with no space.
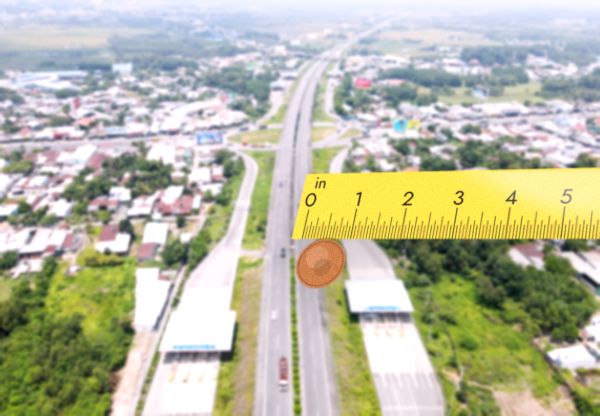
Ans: 1,in
